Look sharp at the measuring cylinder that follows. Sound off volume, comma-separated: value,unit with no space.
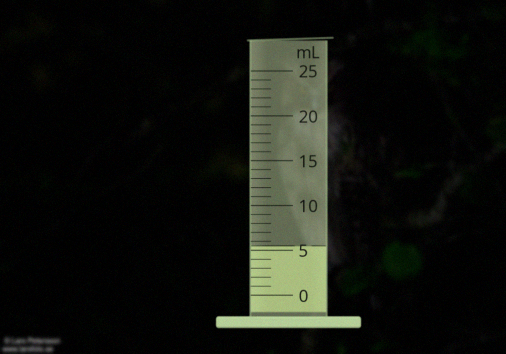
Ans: 5.5,mL
